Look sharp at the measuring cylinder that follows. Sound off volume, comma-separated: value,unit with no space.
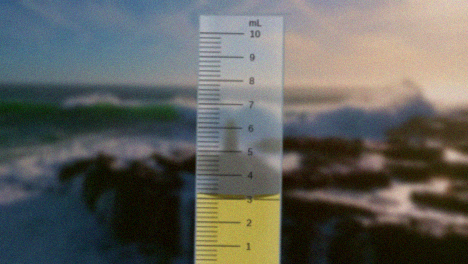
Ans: 3,mL
